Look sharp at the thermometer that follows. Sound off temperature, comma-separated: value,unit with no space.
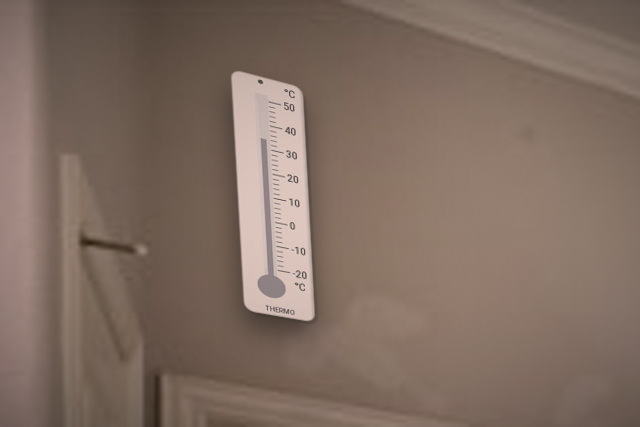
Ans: 34,°C
